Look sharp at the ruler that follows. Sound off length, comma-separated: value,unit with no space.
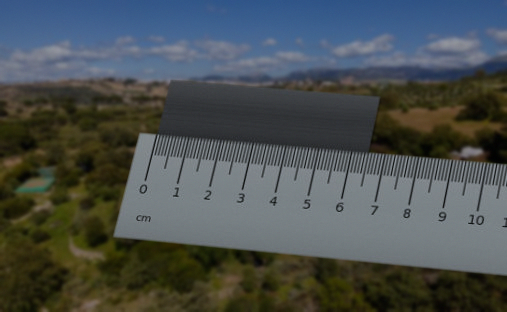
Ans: 6.5,cm
